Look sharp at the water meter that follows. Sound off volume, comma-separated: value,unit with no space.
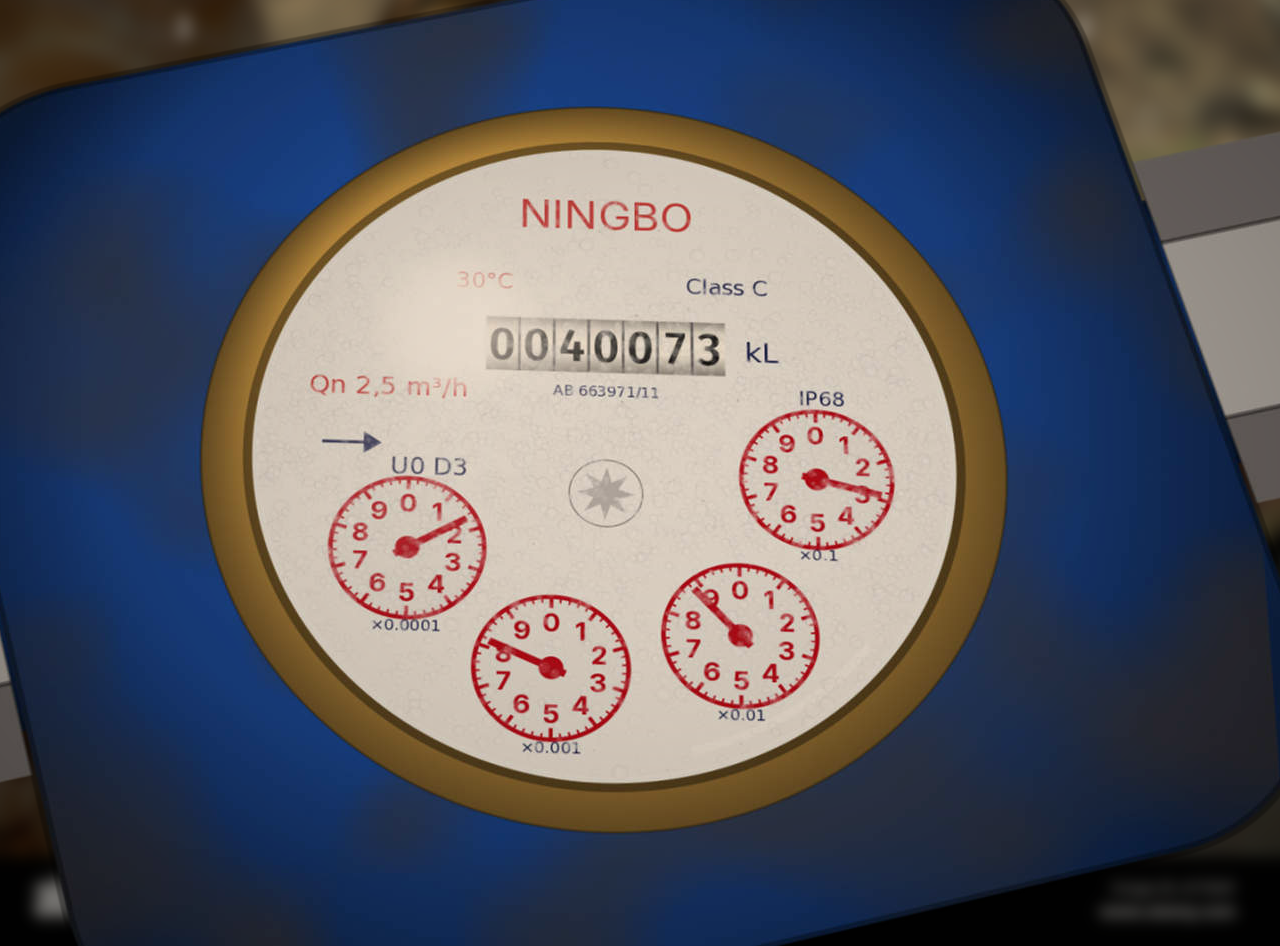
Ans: 40073.2881,kL
